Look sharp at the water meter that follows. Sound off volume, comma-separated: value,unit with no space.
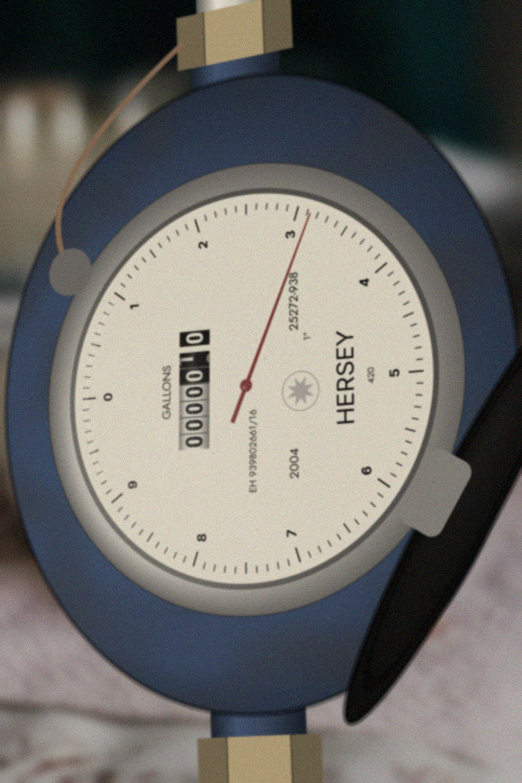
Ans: 13.1,gal
